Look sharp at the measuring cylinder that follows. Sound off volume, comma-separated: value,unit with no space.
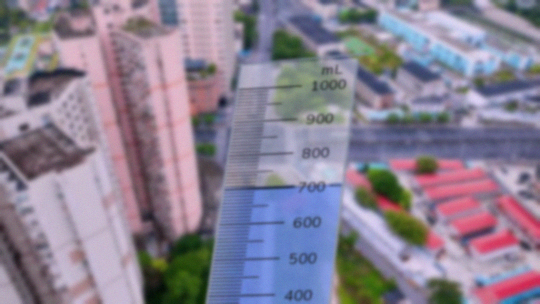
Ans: 700,mL
